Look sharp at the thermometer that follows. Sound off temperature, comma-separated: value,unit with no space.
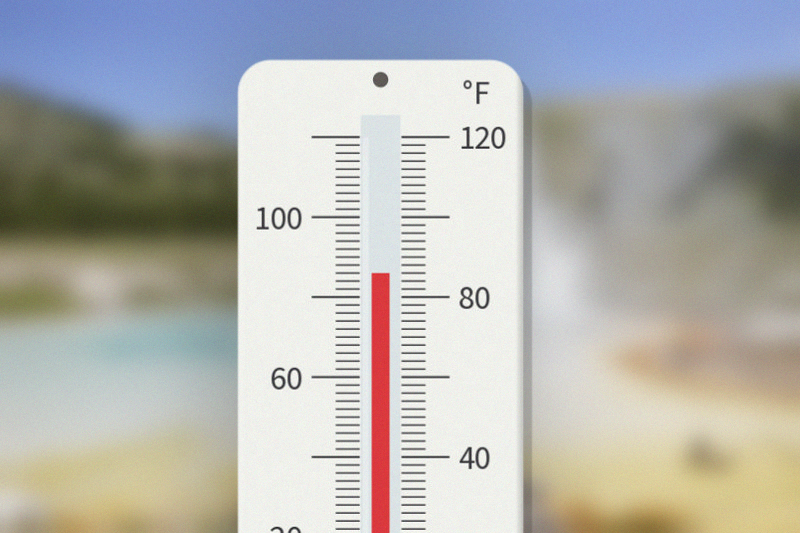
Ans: 86,°F
